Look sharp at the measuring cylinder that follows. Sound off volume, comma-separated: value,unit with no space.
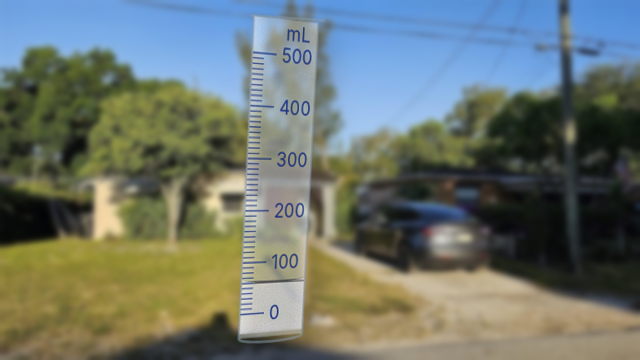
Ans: 60,mL
